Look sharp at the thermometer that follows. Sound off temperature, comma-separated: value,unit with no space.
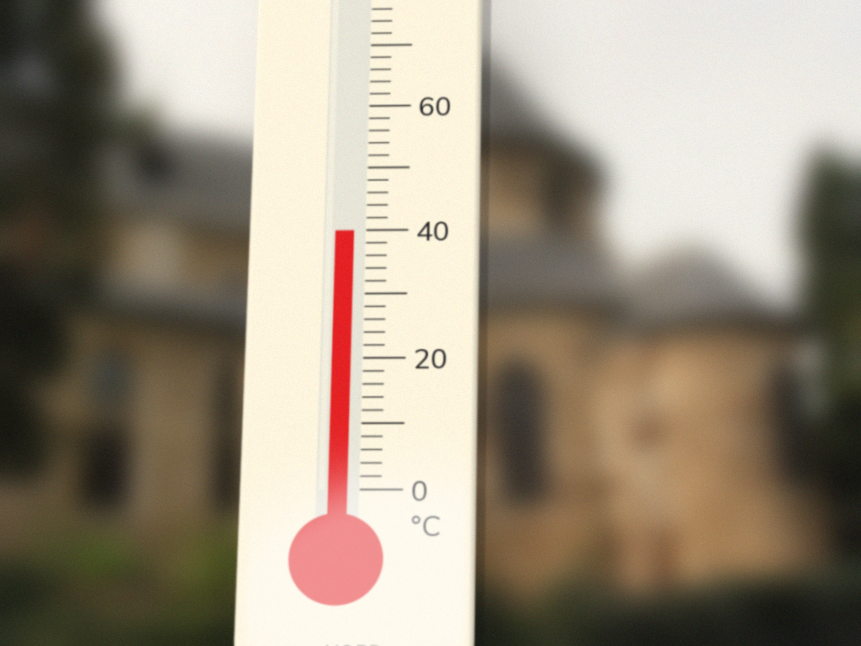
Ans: 40,°C
